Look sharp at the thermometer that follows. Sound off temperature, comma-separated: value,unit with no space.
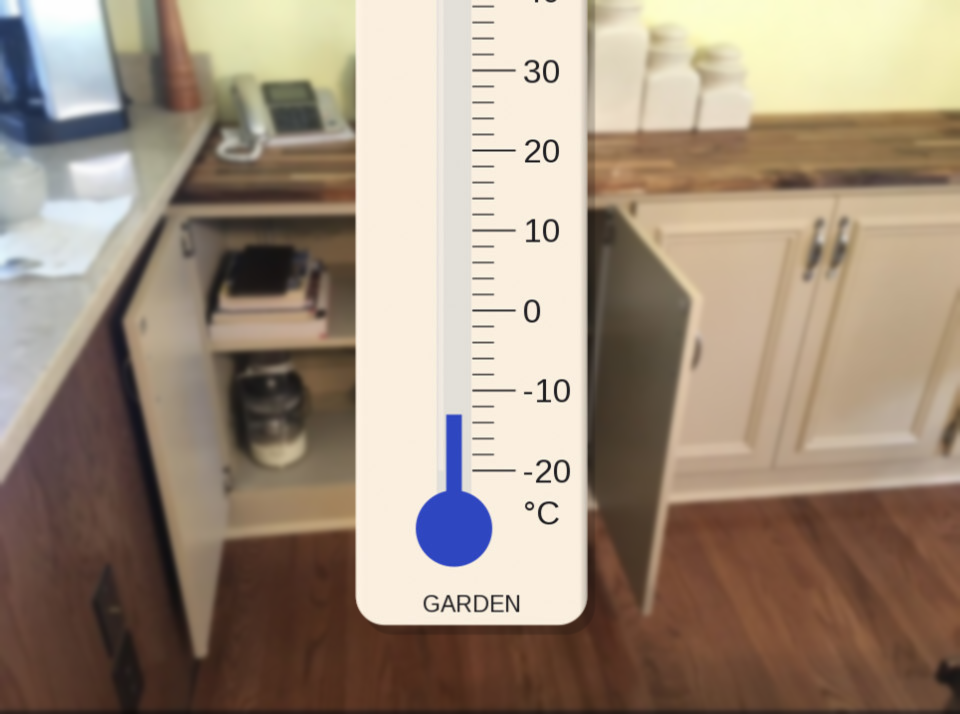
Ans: -13,°C
